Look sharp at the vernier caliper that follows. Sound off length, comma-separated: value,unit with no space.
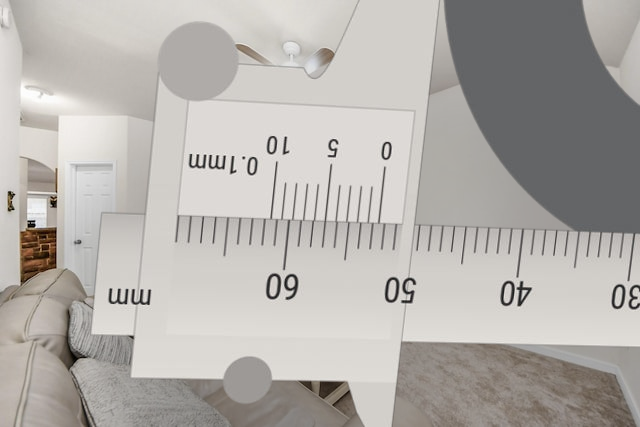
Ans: 52.5,mm
